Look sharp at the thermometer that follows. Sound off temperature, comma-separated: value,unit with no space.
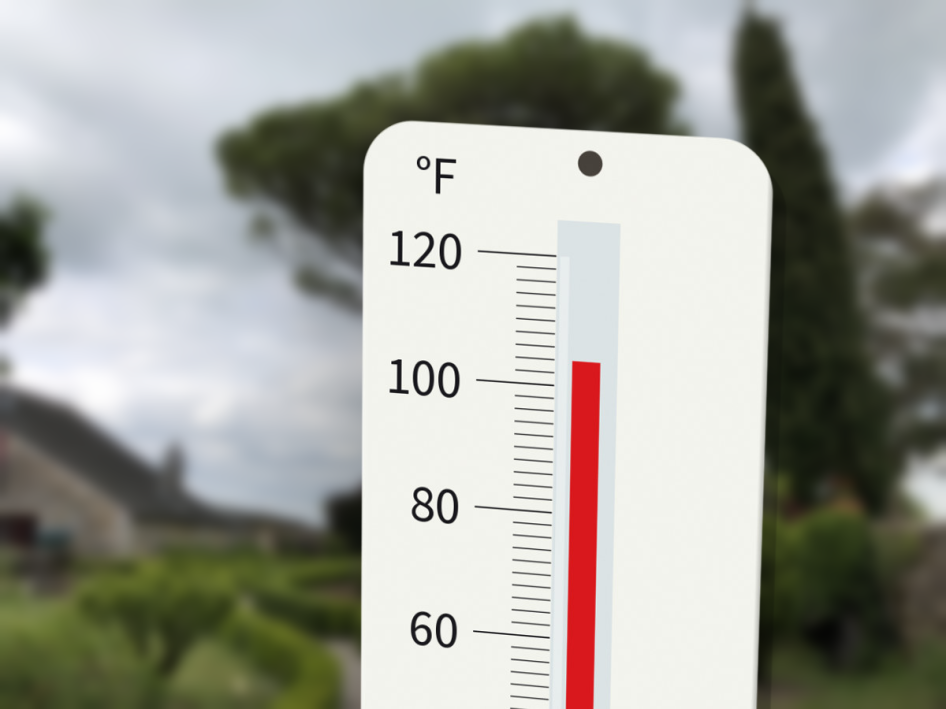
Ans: 104,°F
